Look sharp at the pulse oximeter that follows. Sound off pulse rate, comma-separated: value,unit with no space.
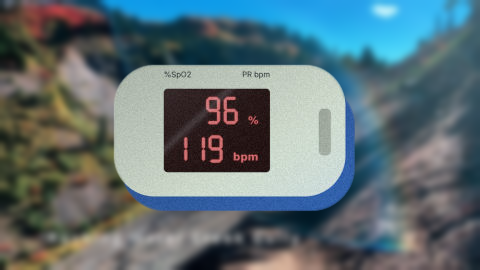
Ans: 119,bpm
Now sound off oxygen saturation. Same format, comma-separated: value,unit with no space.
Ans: 96,%
